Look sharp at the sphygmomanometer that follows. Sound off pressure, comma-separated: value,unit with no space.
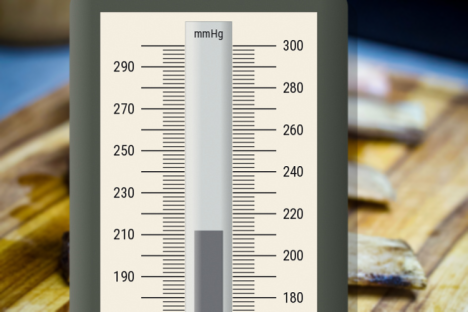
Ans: 212,mmHg
